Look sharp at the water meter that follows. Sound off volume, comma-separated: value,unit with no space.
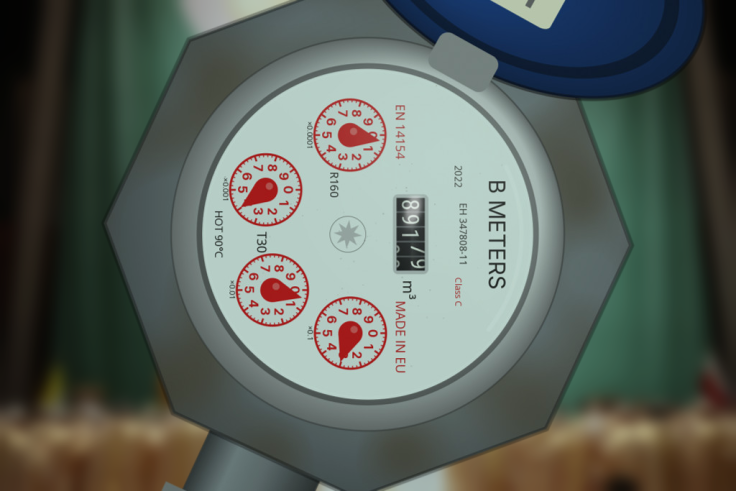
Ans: 89179.3040,m³
